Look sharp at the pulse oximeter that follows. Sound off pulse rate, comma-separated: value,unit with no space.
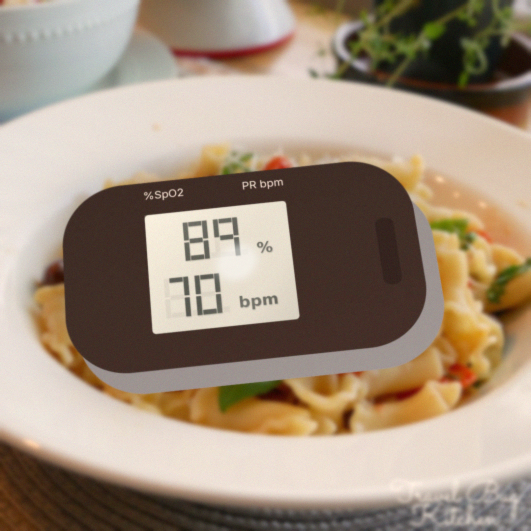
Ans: 70,bpm
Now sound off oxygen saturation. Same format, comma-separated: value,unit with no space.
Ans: 89,%
